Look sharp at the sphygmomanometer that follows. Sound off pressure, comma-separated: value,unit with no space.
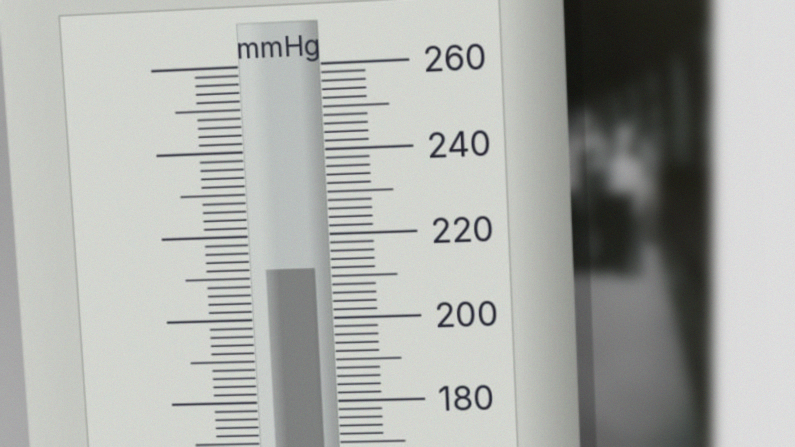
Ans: 212,mmHg
